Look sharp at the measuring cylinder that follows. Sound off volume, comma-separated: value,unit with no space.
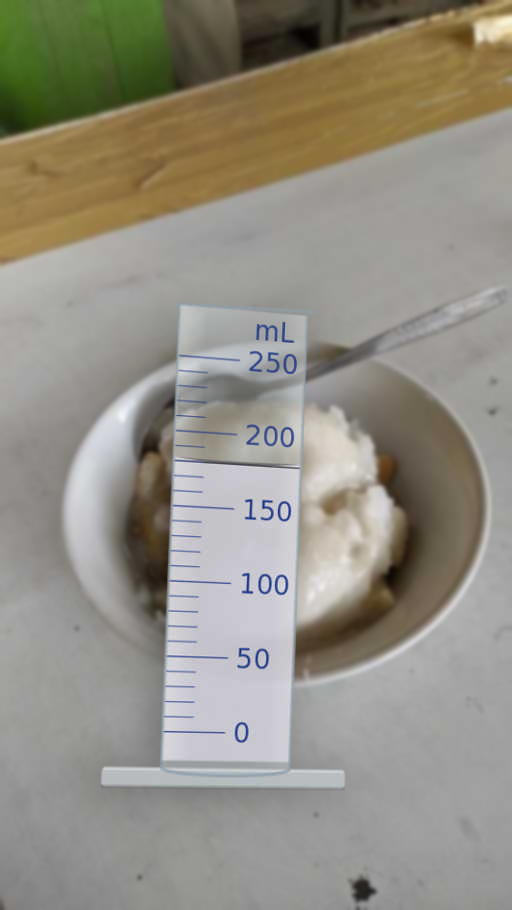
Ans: 180,mL
